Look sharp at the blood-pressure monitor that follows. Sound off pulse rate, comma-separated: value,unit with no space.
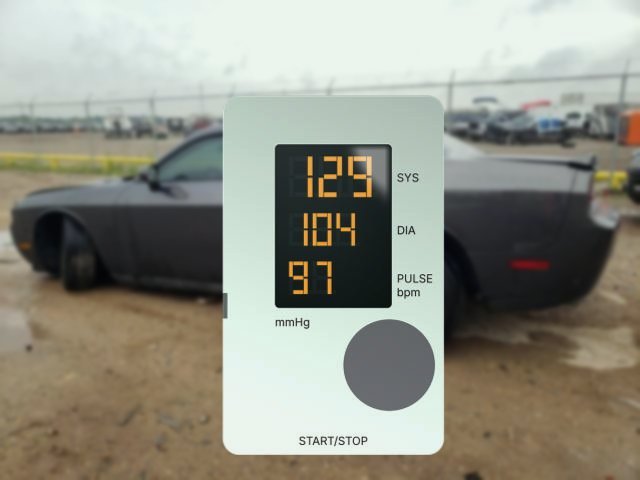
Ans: 97,bpm
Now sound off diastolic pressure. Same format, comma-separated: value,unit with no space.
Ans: 104,mmHg
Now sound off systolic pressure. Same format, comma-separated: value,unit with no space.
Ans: 129,mmHg
